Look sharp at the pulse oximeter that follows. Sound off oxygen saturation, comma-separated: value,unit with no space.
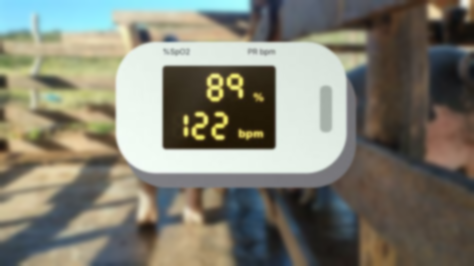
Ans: 89,%
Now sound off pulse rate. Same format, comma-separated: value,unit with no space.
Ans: 122,bpm
